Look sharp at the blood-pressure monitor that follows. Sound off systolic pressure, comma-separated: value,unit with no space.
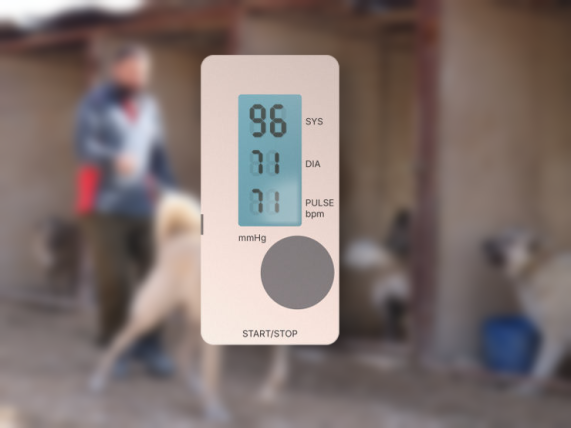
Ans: 96,mmHg
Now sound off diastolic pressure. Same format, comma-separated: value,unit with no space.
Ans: 71,mmHg
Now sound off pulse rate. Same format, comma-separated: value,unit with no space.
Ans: 71,bpm
